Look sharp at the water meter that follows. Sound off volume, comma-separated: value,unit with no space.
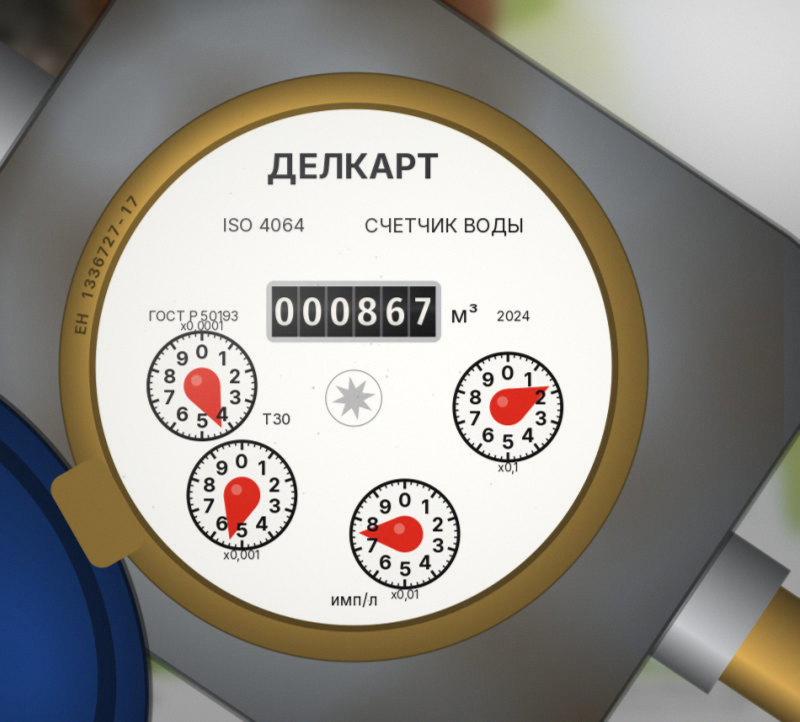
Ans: 867.1754,m³
